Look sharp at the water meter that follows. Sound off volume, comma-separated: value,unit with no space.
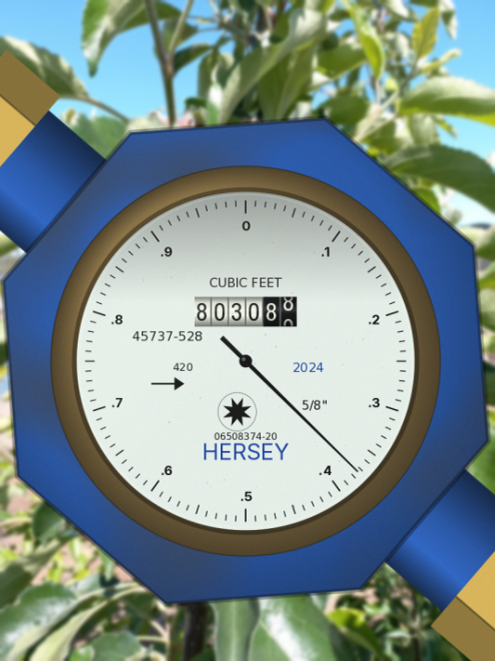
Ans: 803088.37,ft³
